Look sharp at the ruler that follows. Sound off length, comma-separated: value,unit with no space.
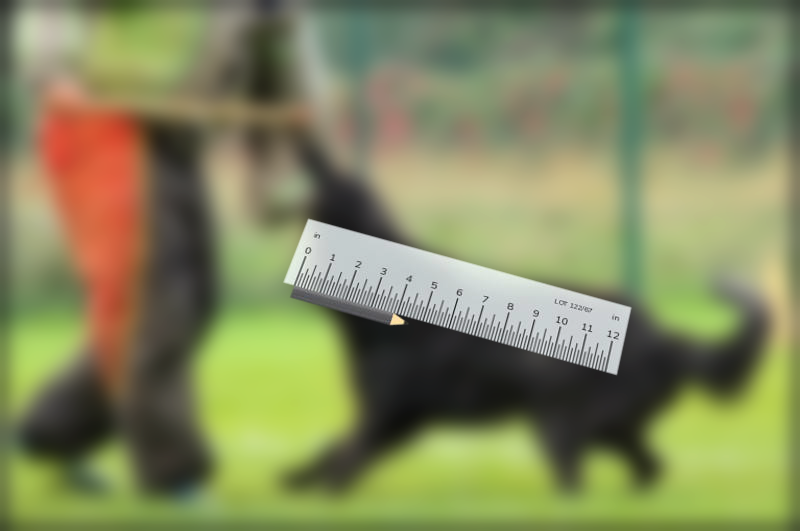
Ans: 4.5,in
